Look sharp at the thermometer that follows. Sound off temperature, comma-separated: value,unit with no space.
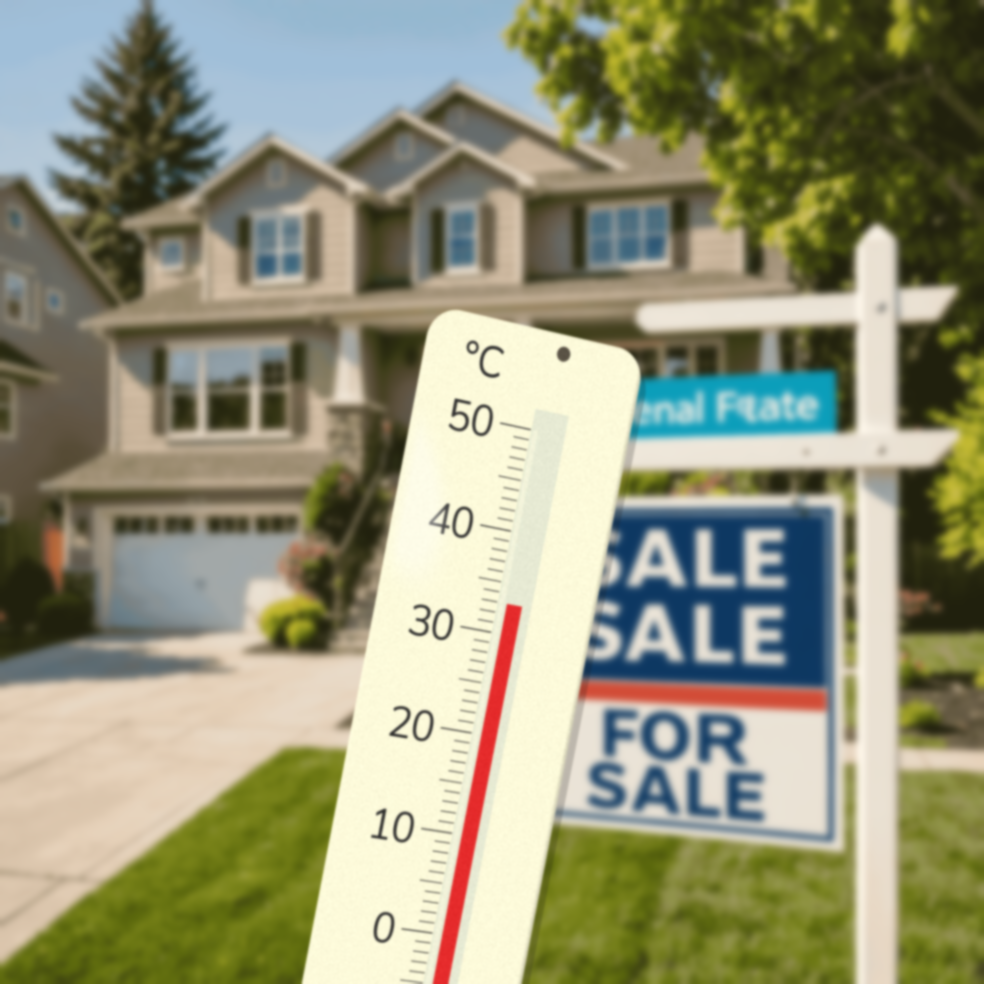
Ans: 33,°C
